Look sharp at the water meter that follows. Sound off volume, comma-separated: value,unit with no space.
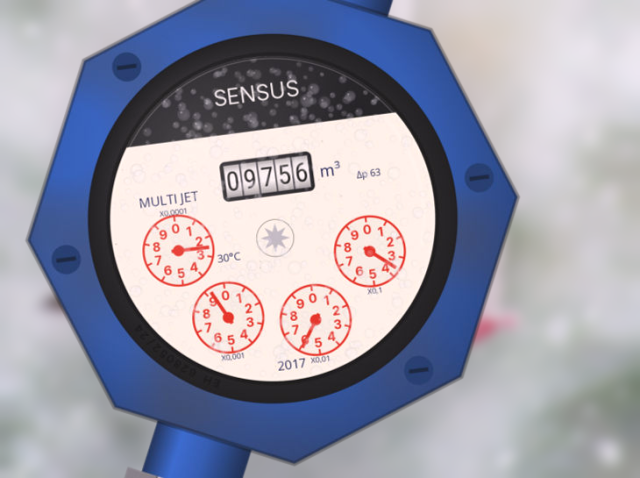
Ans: 9756.3592,m³
